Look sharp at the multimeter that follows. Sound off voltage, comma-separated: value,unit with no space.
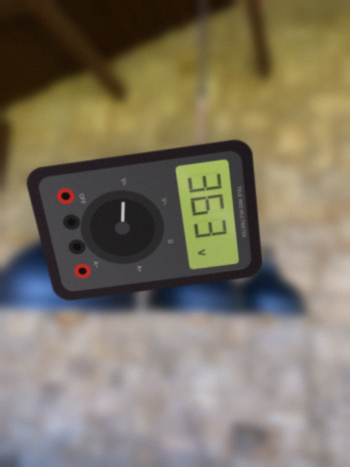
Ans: 363,V
